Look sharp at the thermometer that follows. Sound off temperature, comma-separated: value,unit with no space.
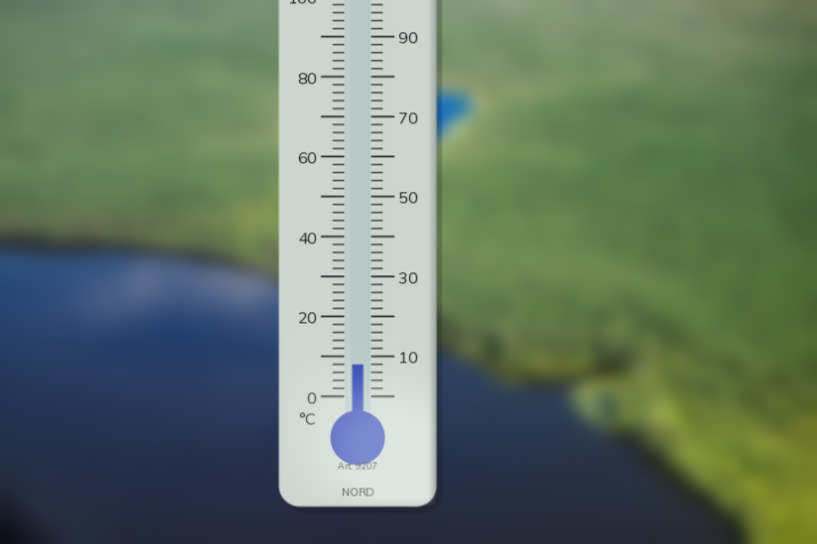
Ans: 8,°C
